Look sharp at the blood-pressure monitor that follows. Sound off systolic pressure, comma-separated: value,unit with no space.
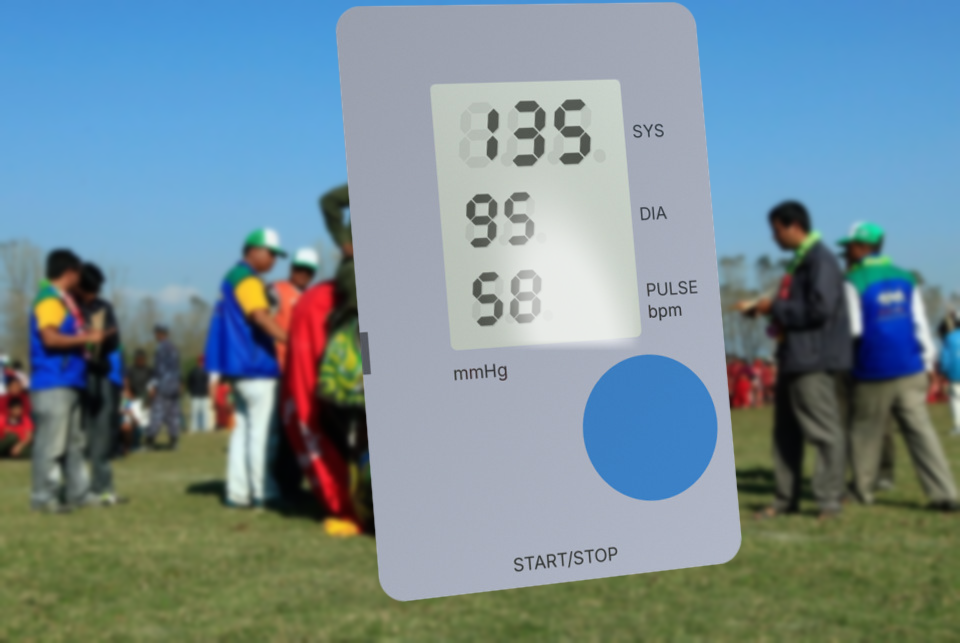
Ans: 135,mmHg
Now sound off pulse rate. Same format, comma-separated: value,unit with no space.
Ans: 58,bpm
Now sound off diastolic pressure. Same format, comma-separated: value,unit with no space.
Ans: 95,mmHg
